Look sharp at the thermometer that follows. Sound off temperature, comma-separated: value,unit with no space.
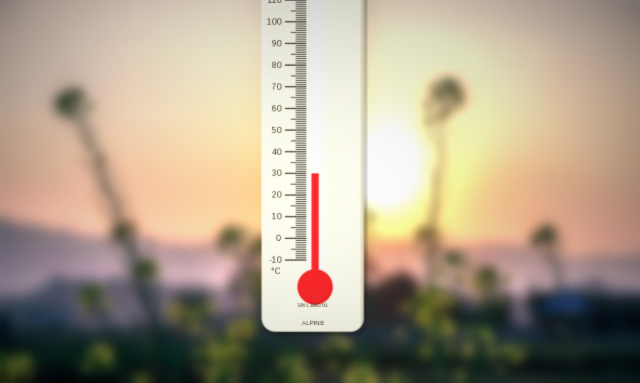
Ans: 30,°C
